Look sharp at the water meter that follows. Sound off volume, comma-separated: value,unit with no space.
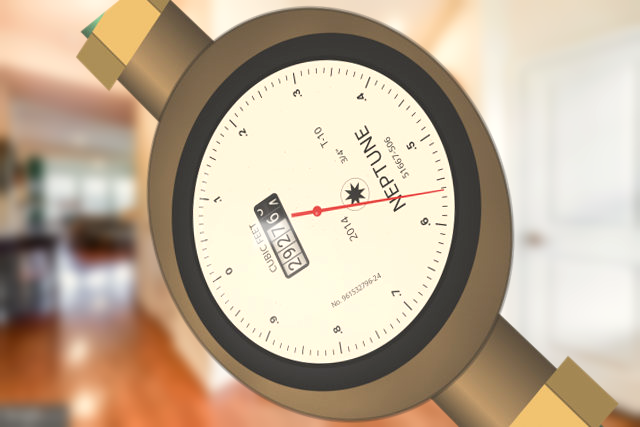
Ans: 292763.56,ft³
